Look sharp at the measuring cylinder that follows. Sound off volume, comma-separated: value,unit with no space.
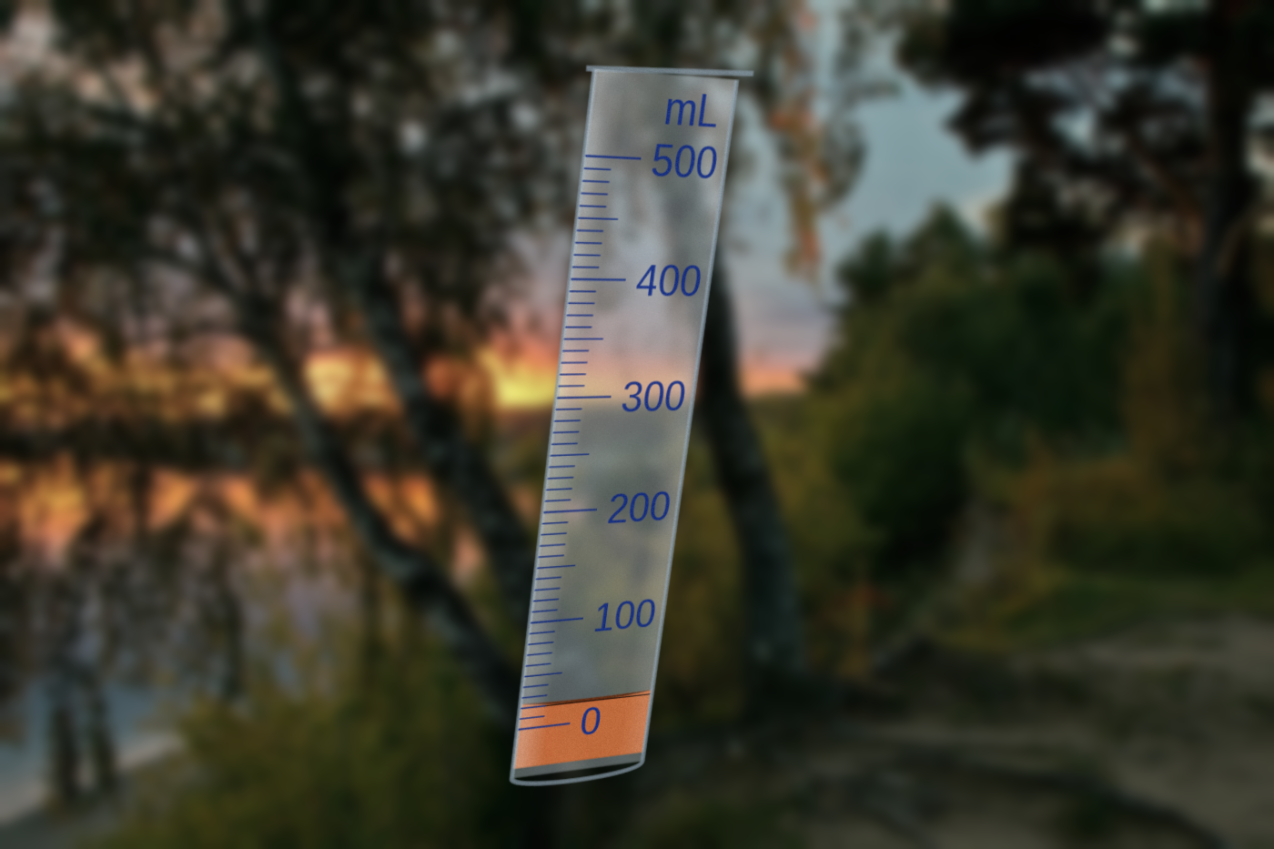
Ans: 20,mL
